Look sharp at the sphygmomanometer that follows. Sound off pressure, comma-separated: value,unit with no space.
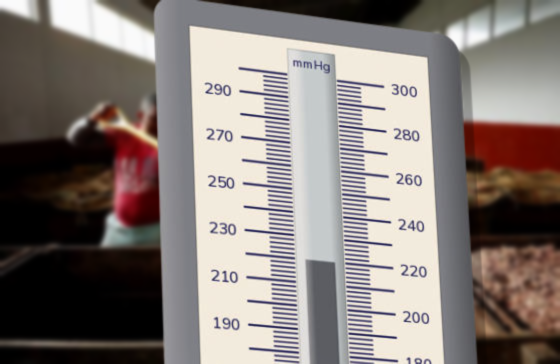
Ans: 220,mmHg
